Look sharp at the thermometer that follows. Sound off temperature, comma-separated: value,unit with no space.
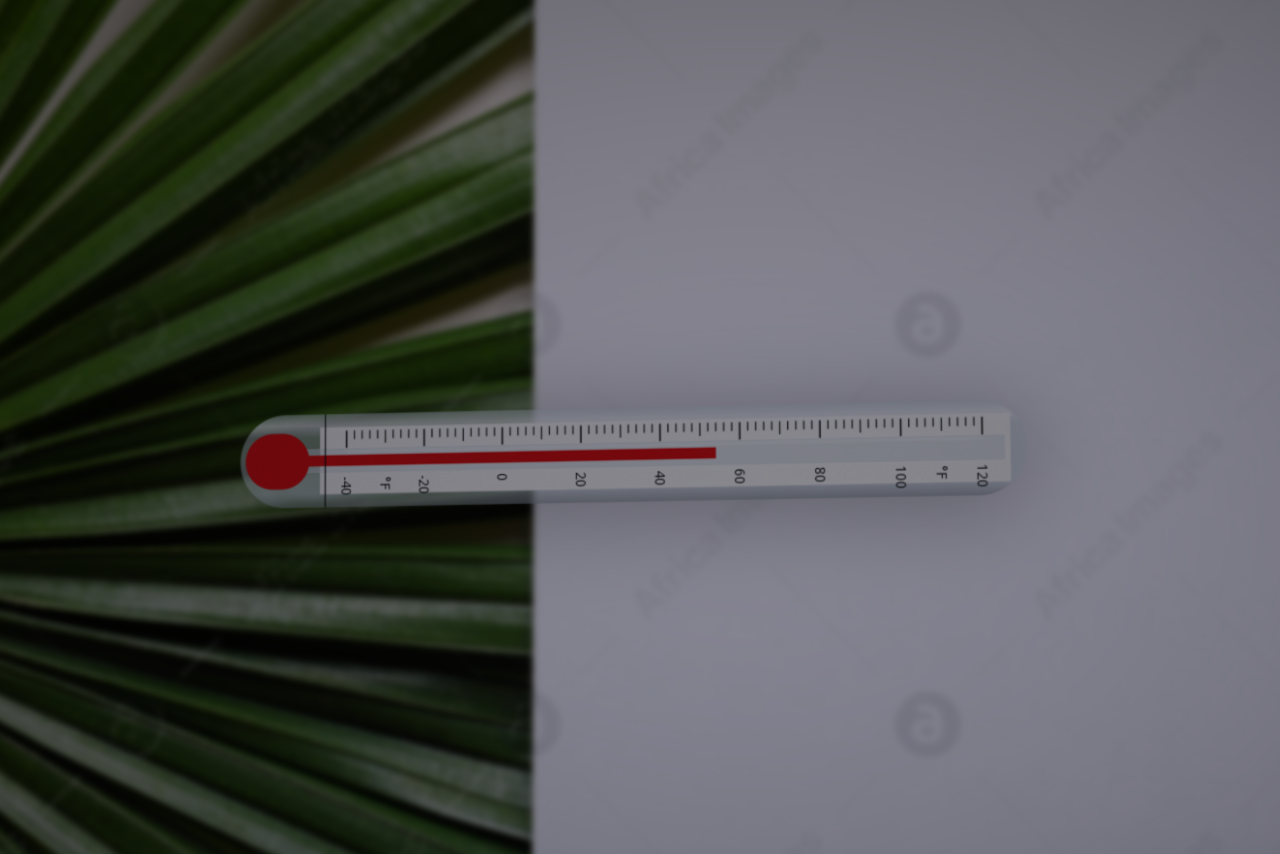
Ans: 54,°F
